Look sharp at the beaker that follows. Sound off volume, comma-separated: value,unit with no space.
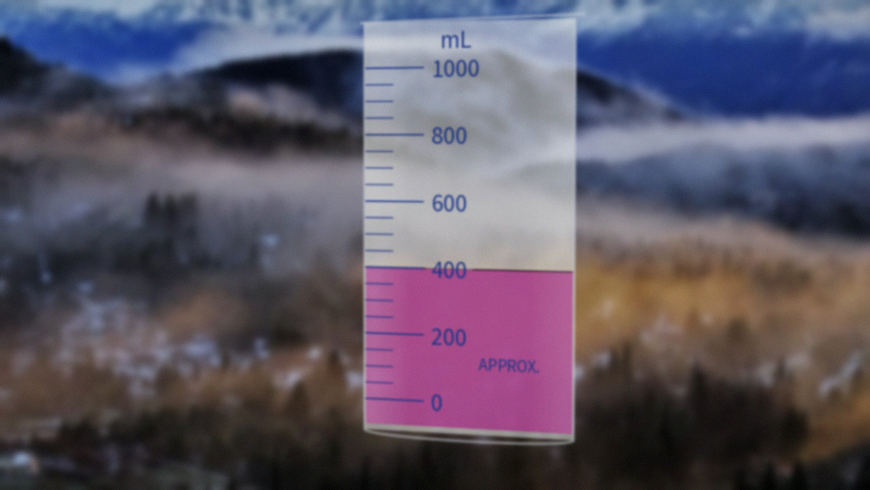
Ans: 400,mL
